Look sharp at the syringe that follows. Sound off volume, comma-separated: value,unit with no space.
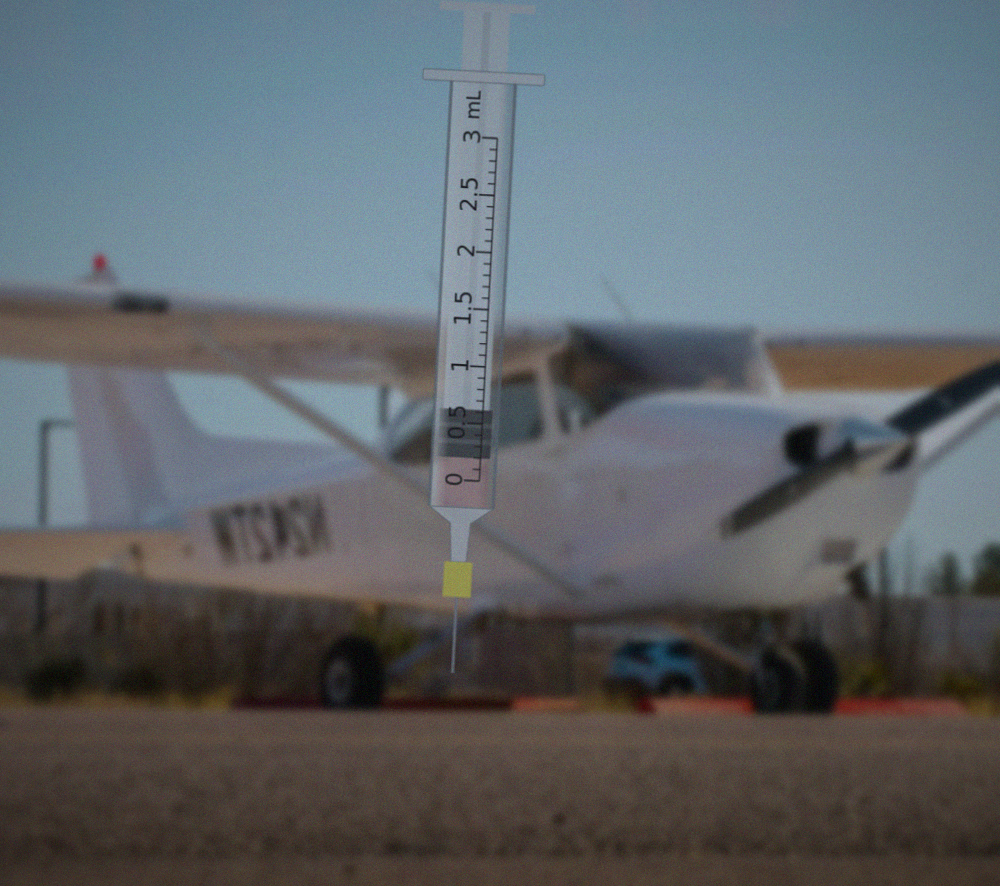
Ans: 0.2,mL
